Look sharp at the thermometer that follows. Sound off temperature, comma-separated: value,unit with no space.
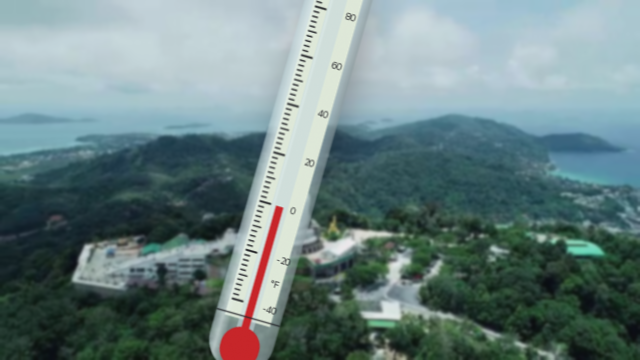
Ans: 0,°F
